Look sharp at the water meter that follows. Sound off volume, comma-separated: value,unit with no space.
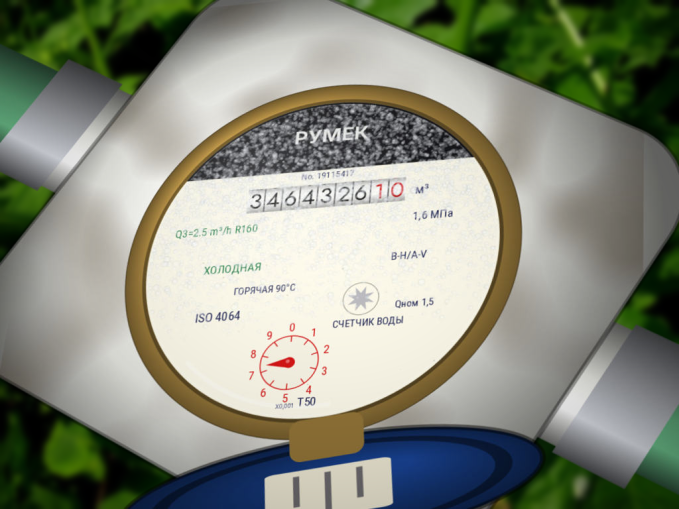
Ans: 3464326.107,m³
